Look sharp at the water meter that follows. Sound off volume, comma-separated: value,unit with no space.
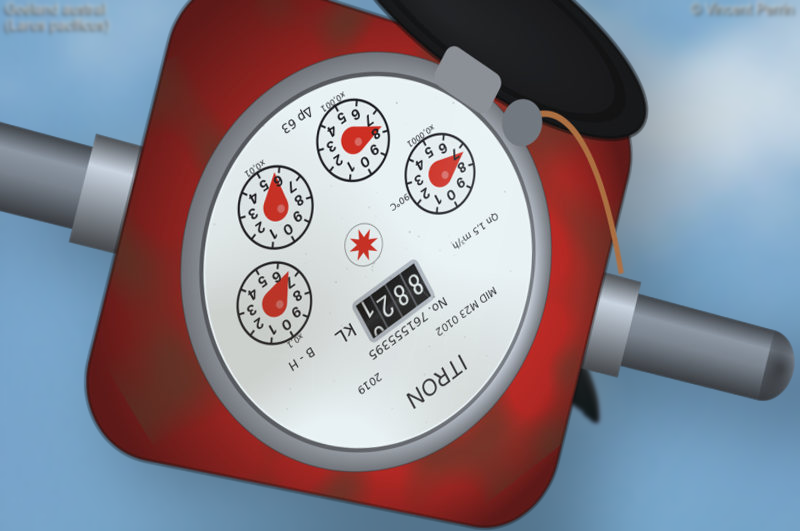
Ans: 8820.6577,kL
